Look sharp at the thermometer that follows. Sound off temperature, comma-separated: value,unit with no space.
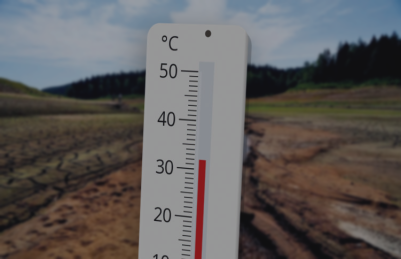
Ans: 32,°C
